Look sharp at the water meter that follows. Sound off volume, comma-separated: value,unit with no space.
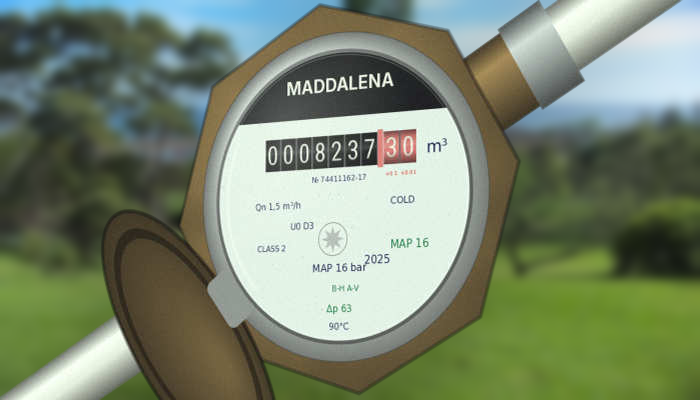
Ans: 8237.30,m³
